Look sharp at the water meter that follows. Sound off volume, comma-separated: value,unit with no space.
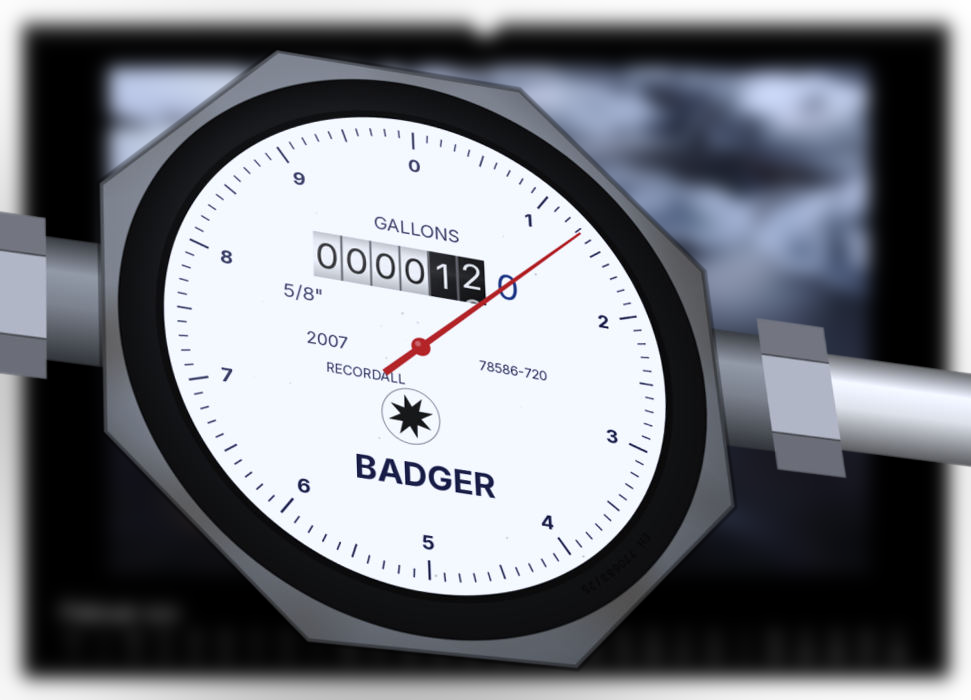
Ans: 121.3,gal
